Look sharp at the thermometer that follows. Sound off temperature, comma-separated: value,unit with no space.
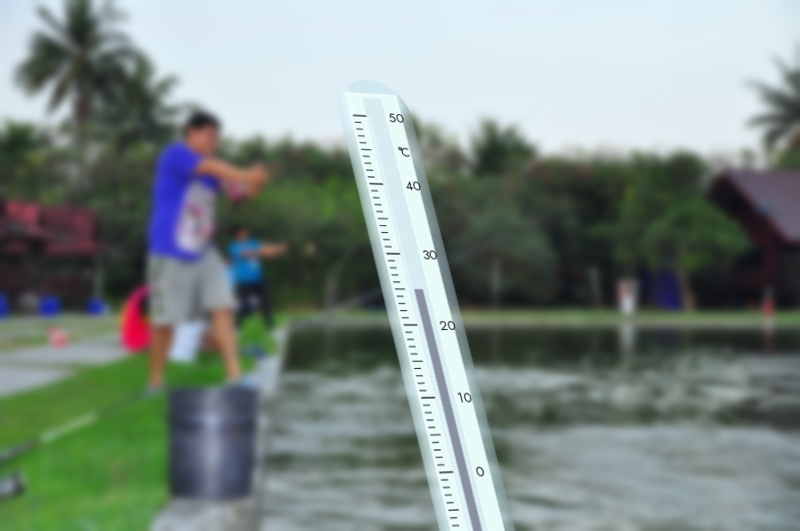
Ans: 25,°C
